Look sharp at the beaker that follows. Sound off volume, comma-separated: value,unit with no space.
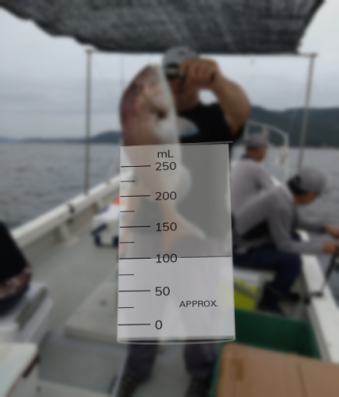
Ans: 100,mL
